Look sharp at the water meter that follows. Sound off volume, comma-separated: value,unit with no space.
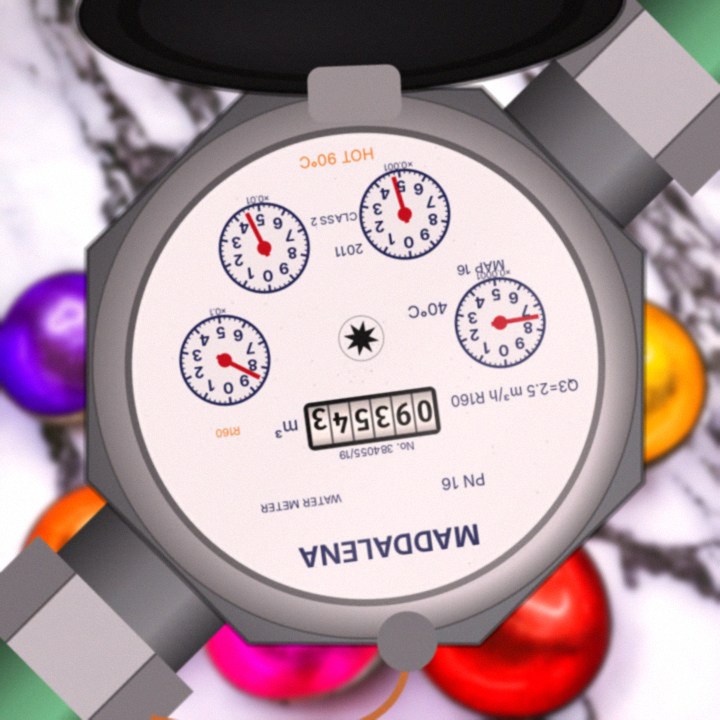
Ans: 93542.8447,m³
